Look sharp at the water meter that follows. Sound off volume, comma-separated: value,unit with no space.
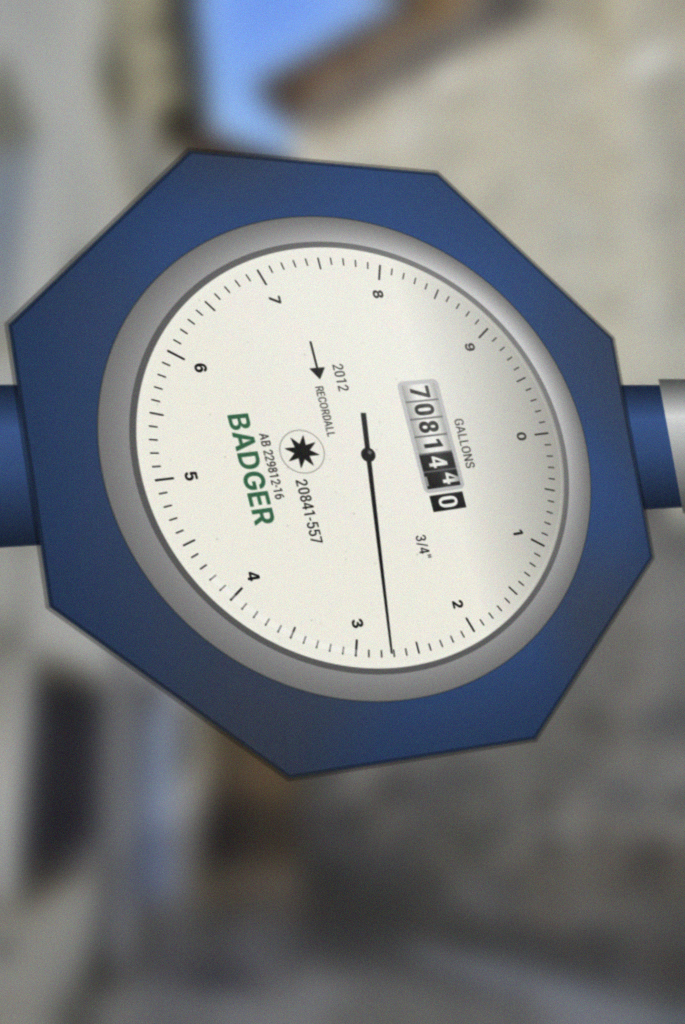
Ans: 7081442.7,gal
